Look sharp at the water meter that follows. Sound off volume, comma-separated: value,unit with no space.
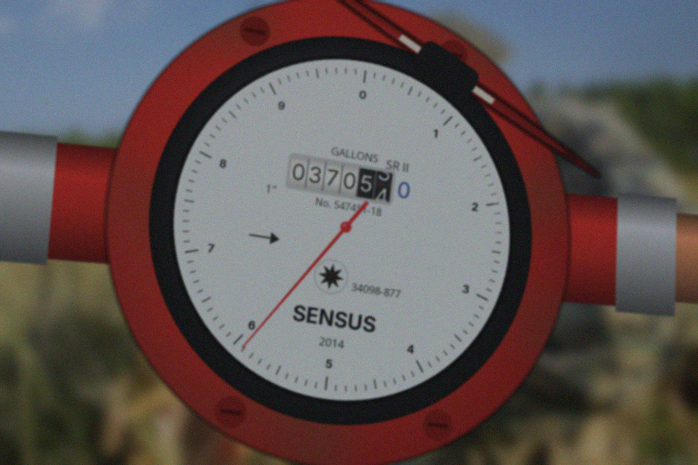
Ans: 370535.9,gal
